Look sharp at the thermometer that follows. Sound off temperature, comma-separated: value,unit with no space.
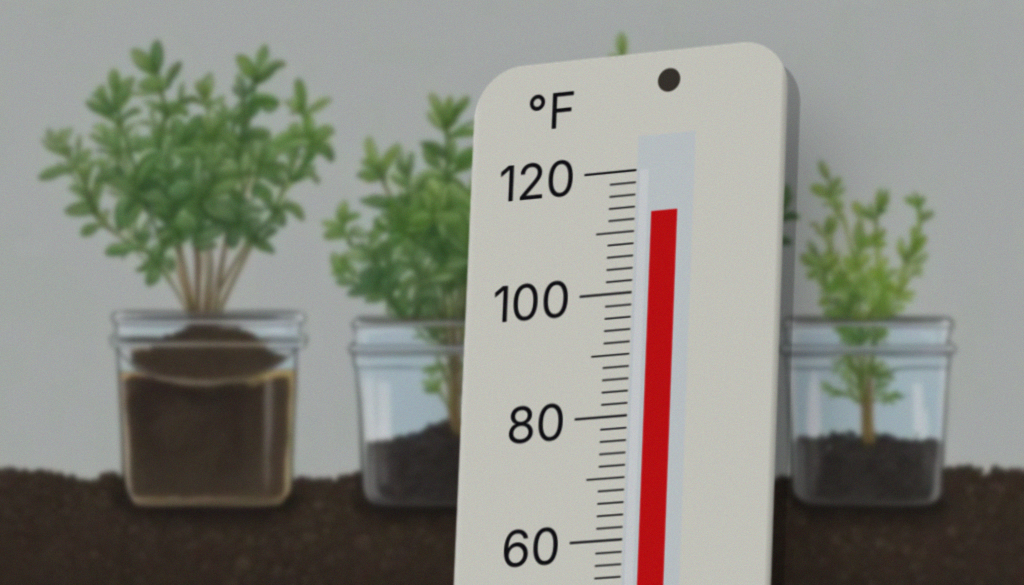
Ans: 113,°F
